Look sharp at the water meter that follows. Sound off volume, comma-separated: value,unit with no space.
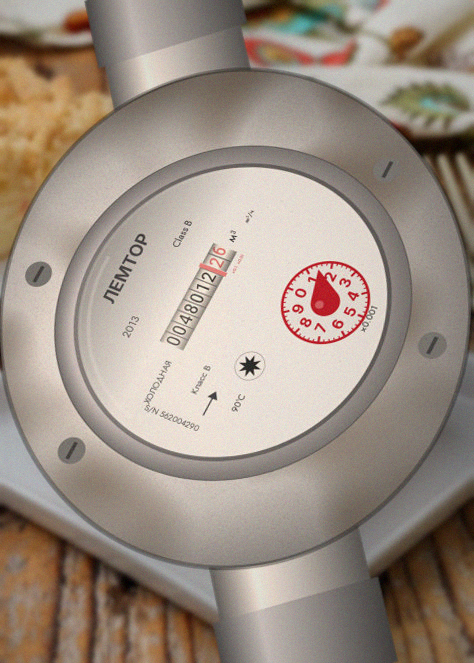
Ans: 48012.261,m³
